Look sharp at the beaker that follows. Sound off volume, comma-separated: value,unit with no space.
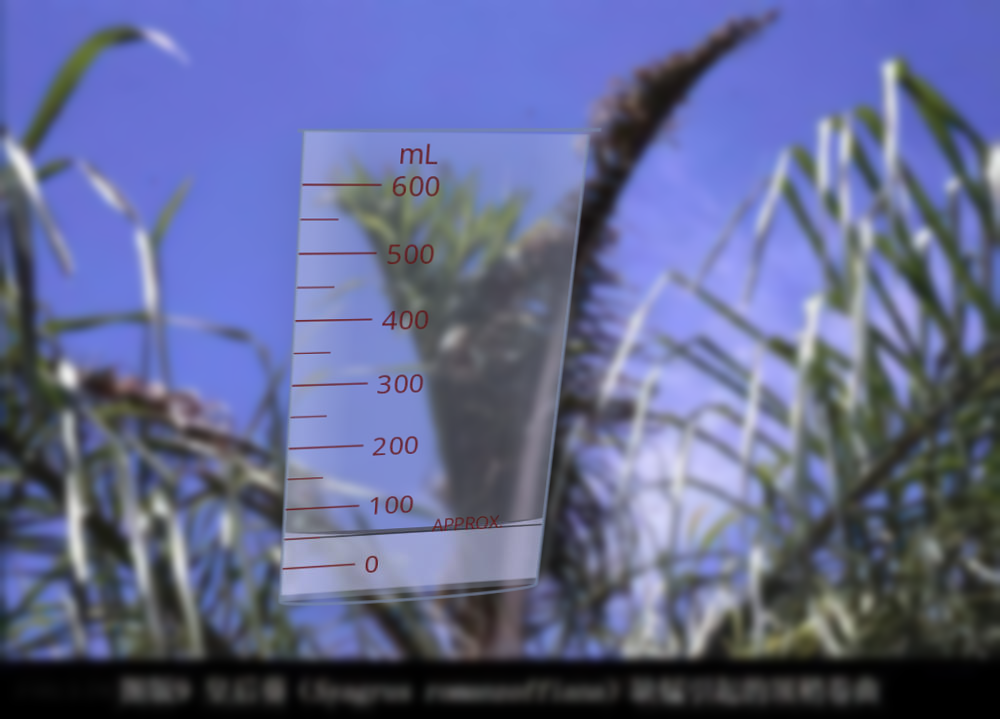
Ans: 50,mL
